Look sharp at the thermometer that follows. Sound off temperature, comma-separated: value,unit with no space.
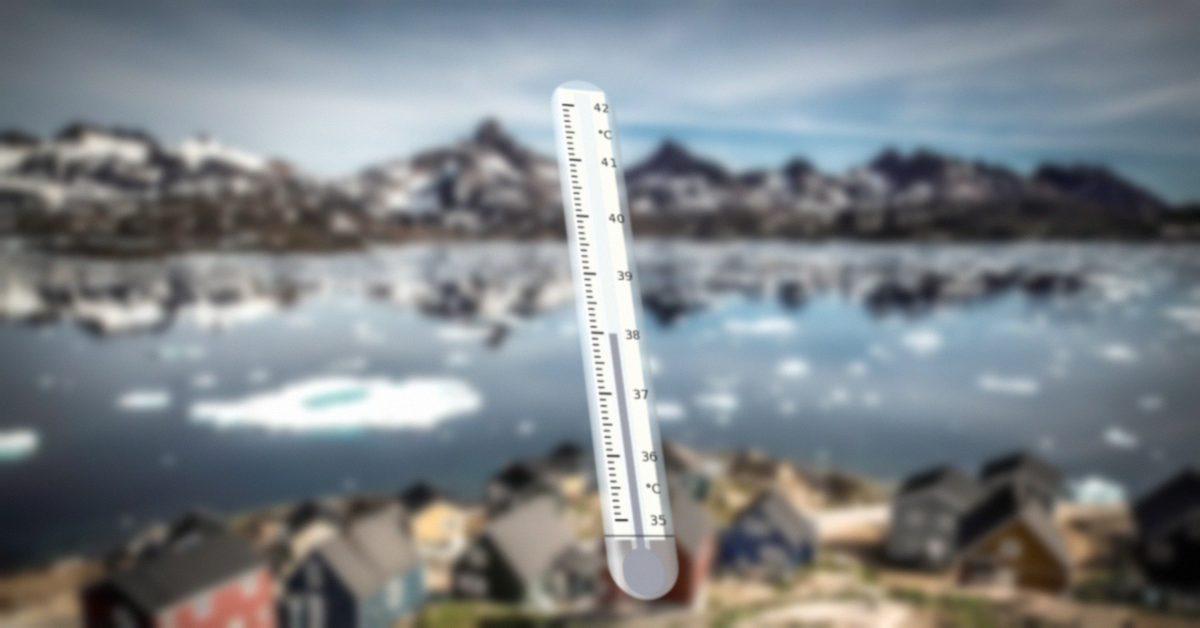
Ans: 38,°C
